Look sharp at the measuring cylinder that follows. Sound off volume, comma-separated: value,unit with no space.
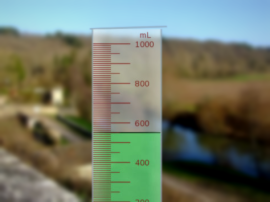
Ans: 550,mL
